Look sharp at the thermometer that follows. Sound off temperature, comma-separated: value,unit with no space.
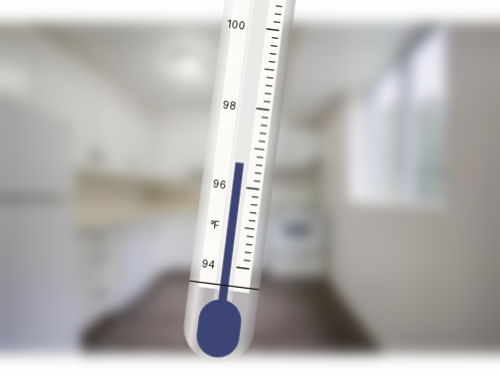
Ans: 96.6,°F
